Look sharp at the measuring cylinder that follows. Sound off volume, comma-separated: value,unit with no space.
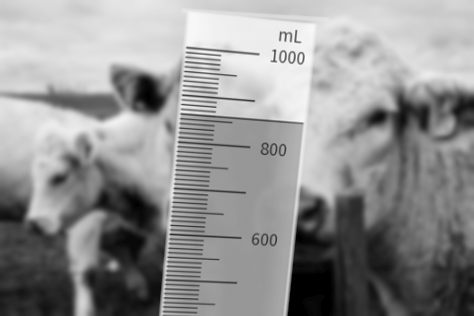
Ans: 860,mL
